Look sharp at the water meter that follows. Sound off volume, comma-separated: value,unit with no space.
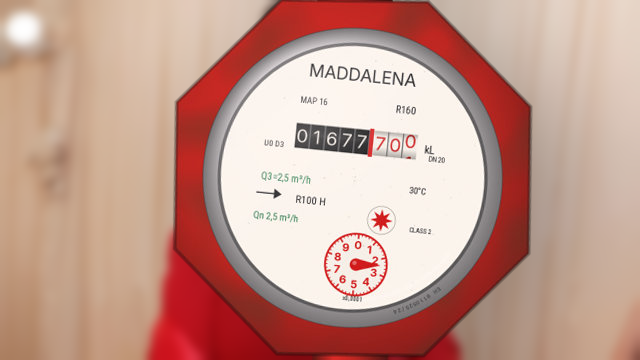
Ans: 1677.7002,kL
